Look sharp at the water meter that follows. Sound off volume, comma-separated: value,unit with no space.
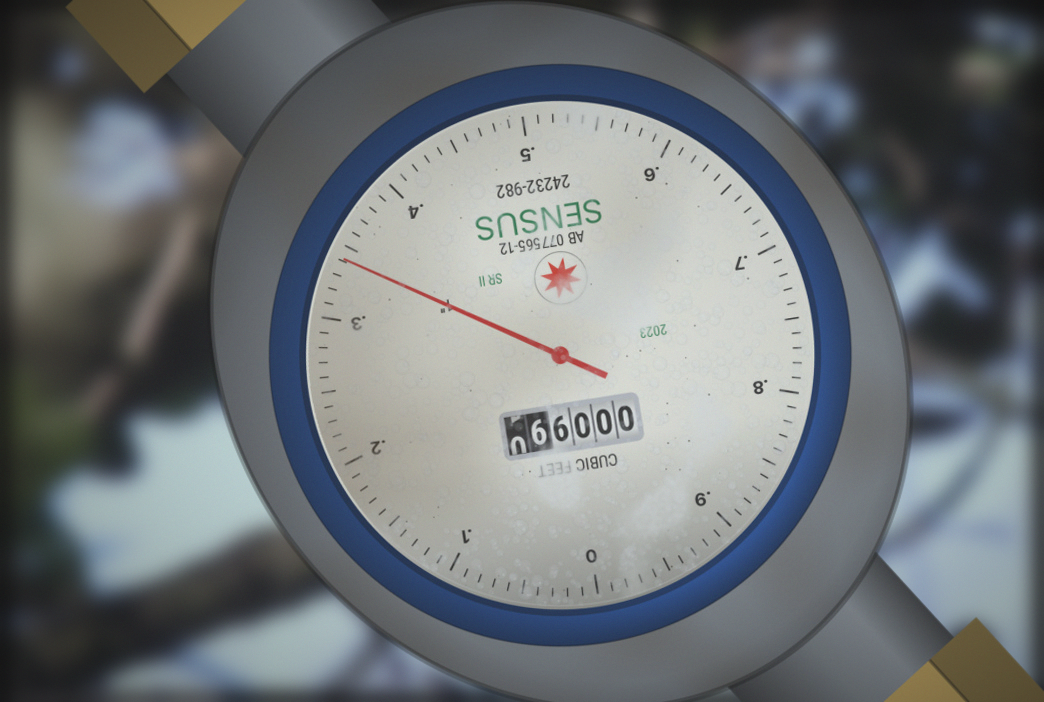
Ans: 990.34,ft³
